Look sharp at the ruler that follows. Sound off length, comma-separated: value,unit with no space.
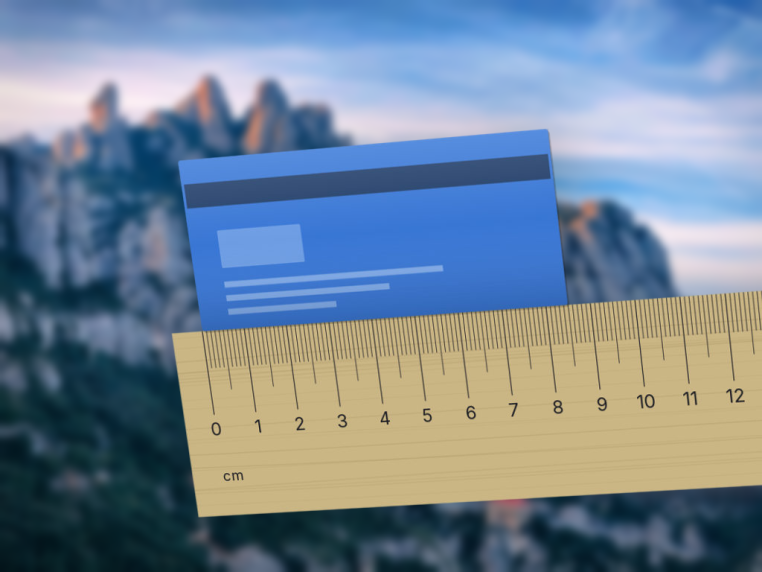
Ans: 8.5,cm
